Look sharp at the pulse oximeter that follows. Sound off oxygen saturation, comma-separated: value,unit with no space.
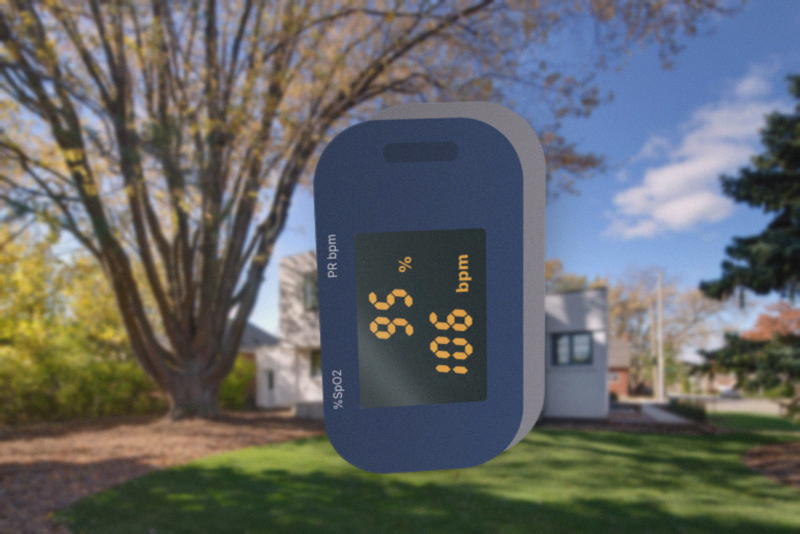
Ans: 95,%
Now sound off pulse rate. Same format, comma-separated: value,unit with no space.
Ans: 106,bpm
